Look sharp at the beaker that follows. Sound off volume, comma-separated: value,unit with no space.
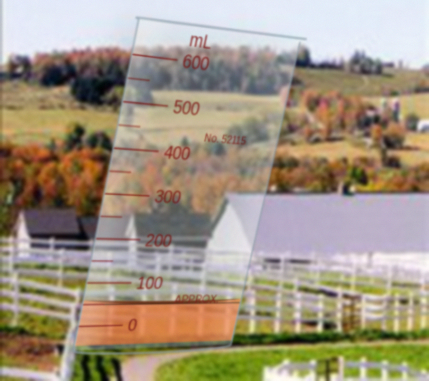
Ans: 50,mL
